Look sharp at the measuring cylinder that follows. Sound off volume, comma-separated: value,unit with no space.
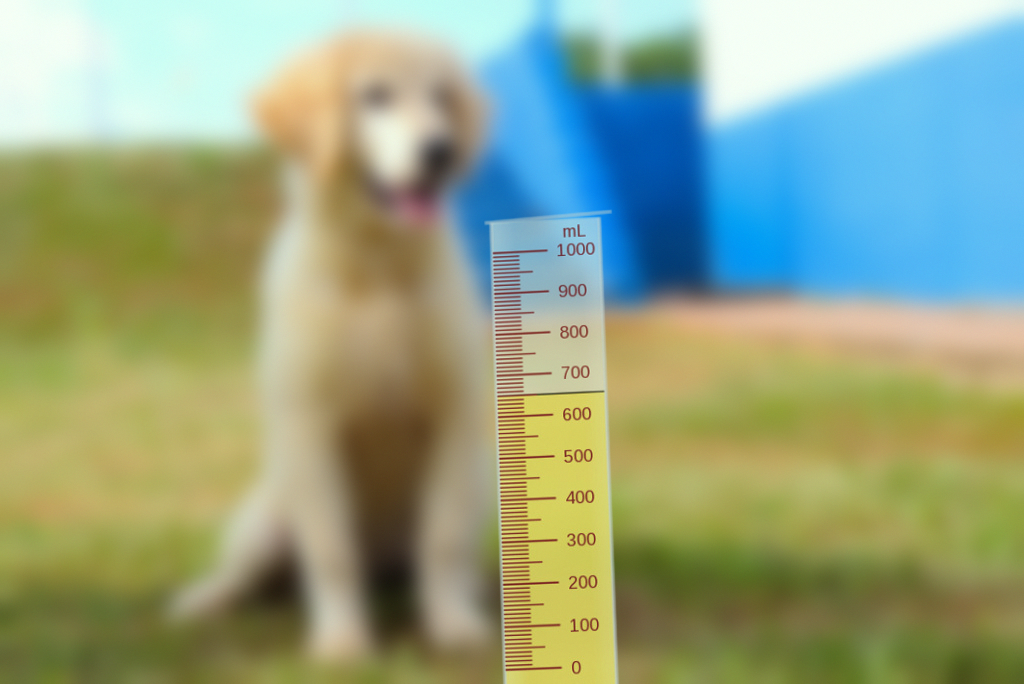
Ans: 650,mL
